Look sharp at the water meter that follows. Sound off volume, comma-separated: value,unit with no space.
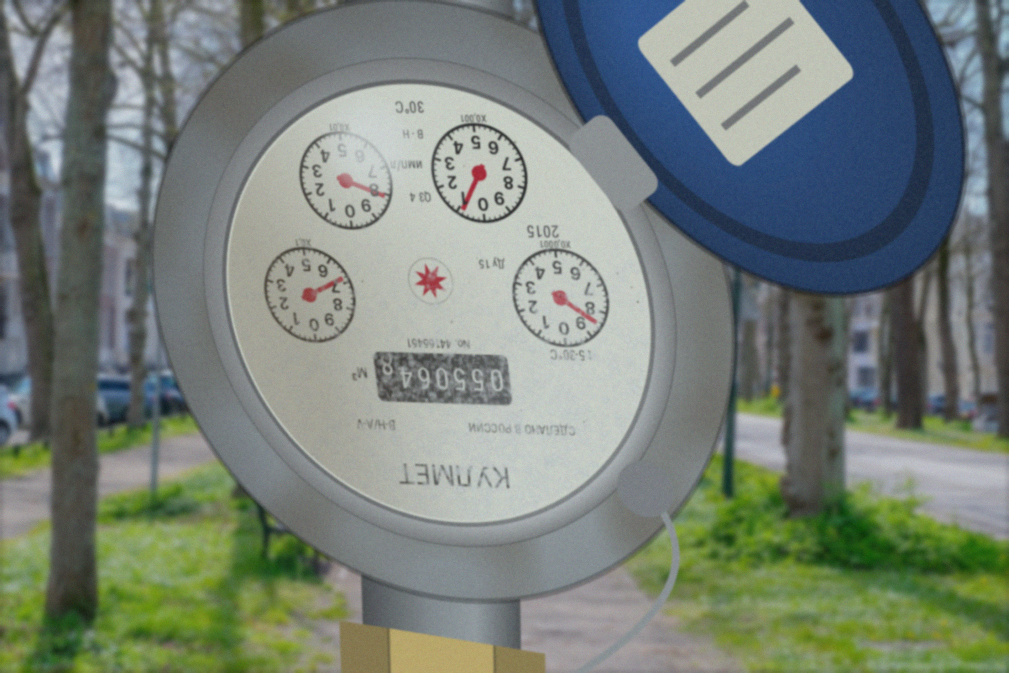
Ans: 550647.6808,m³
